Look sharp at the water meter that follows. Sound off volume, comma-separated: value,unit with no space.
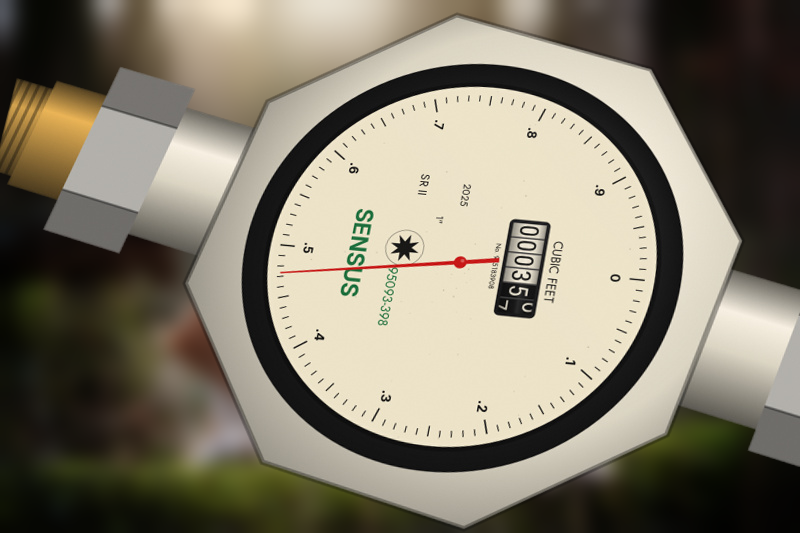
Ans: 356.47,ft³
